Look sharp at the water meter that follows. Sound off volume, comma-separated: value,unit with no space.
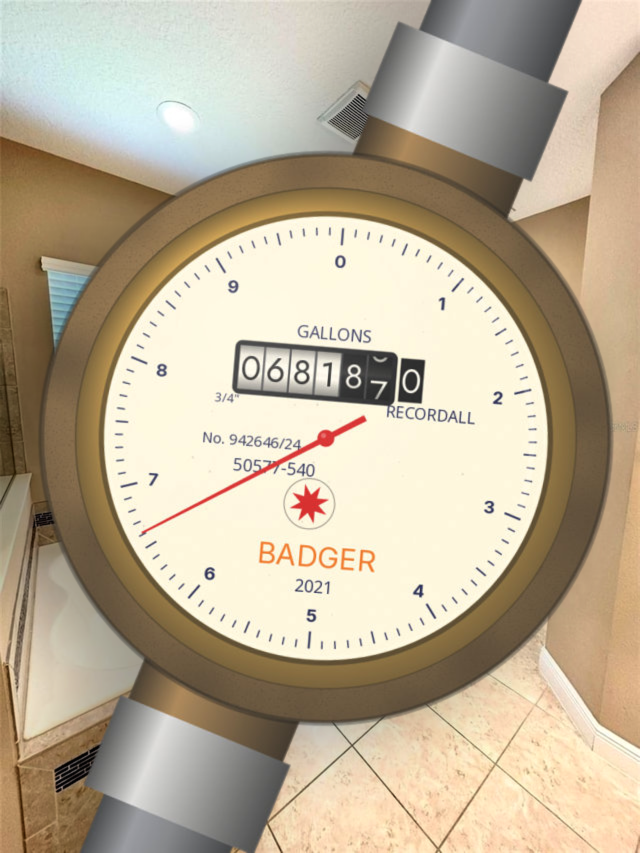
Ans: 681866.6,gal
